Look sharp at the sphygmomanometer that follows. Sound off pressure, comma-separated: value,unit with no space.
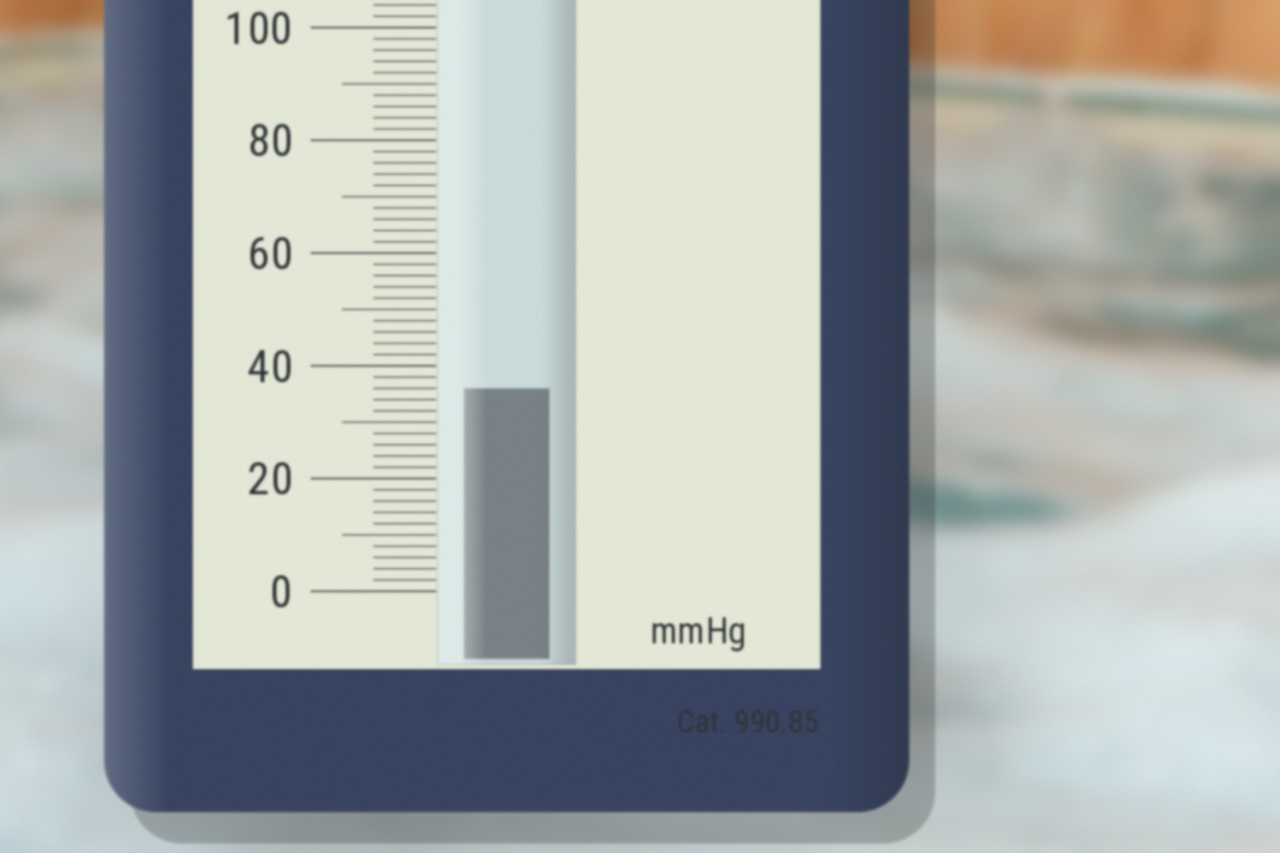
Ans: 36,mmHg
